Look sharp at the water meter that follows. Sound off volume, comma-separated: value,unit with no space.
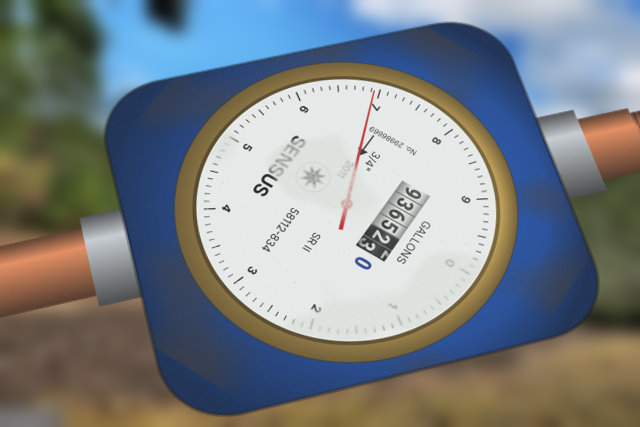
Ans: 9365226.9,gal
